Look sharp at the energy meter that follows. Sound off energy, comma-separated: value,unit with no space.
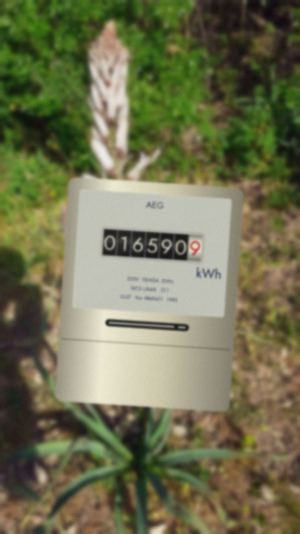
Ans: 16590.9,kWh
